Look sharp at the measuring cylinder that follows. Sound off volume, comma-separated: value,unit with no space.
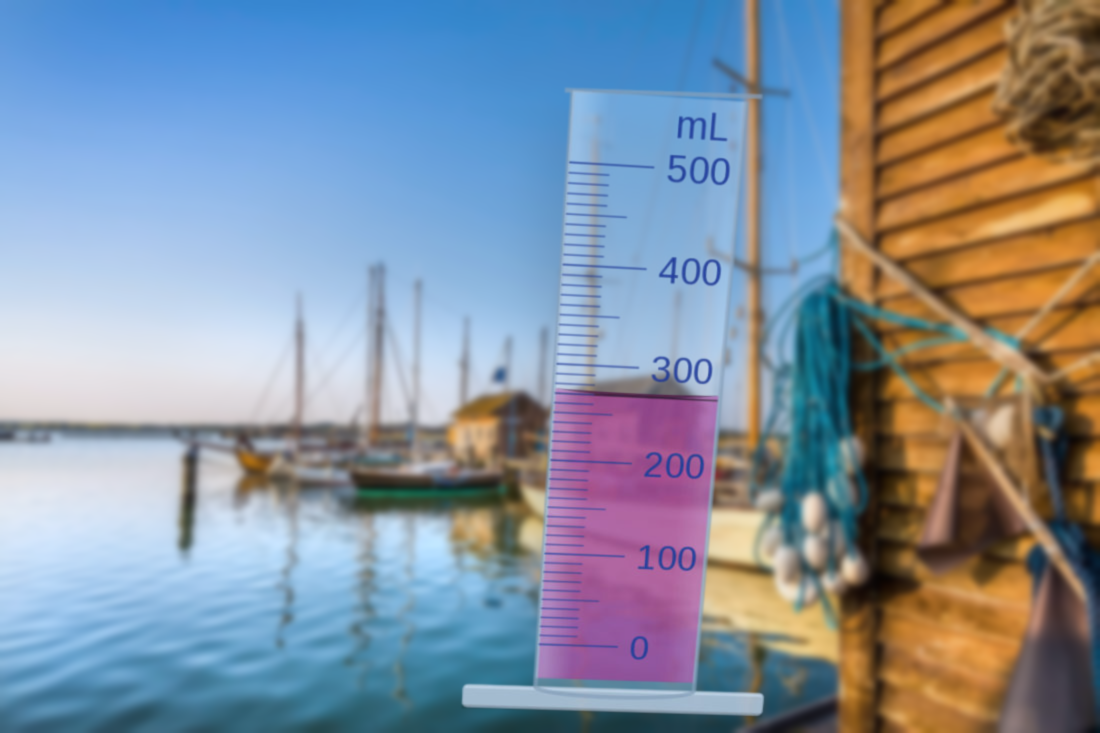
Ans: 270,mL
